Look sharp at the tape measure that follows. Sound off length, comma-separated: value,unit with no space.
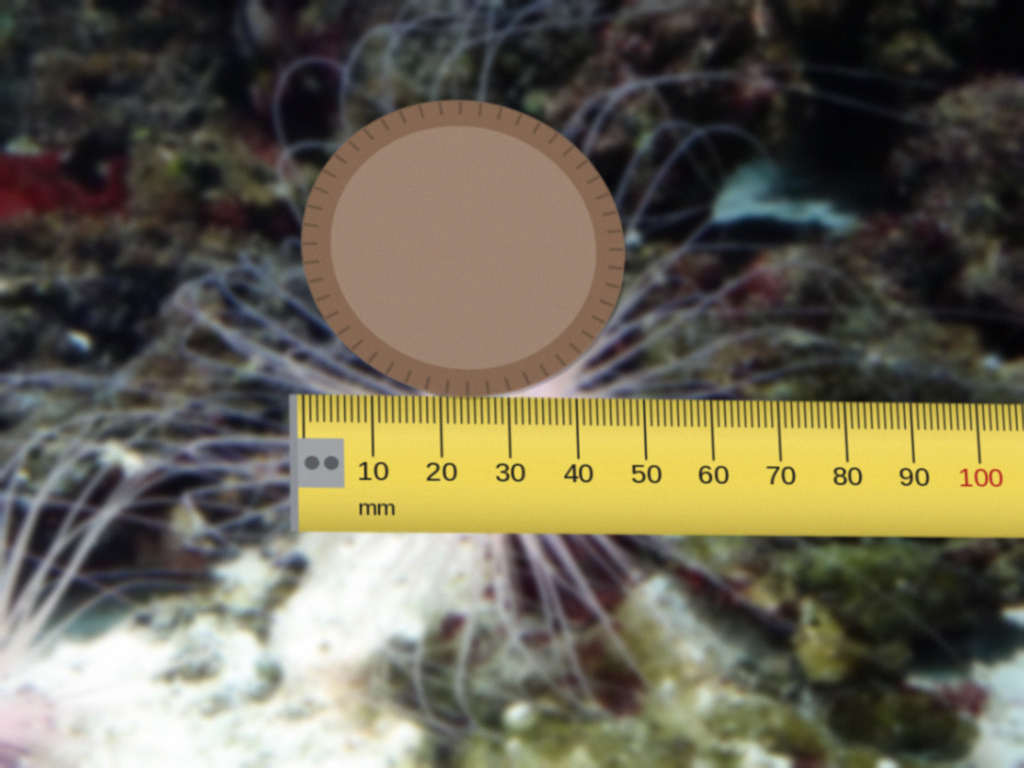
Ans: 48,mm
